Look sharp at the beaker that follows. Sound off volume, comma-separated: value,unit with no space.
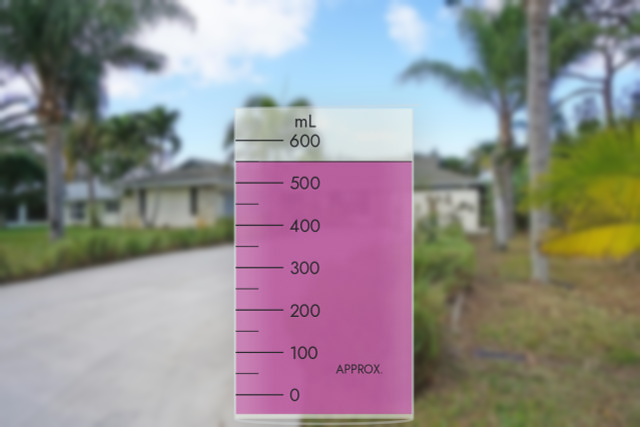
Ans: 550,mL
